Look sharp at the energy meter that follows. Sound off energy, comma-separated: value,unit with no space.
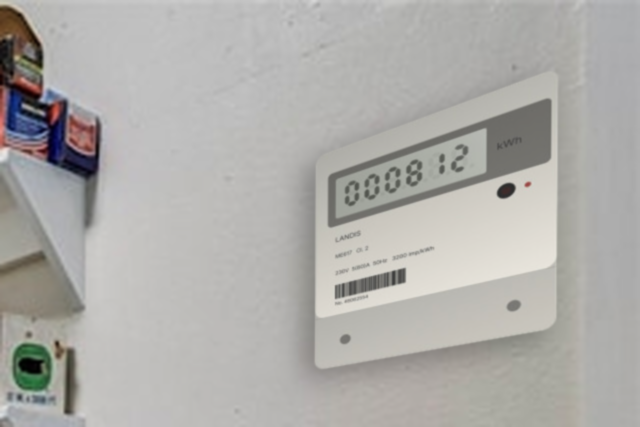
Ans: 812,kWh
